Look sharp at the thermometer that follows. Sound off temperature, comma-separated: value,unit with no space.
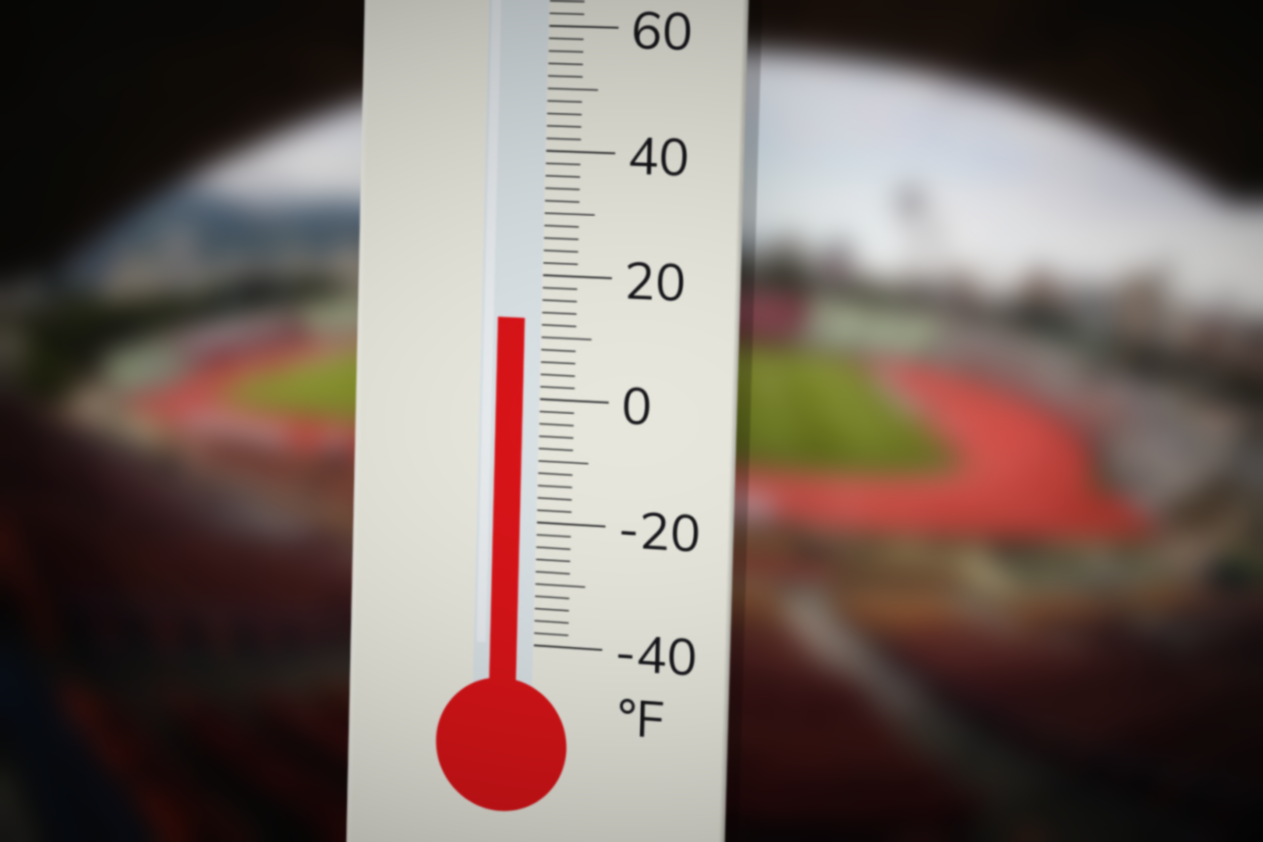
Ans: 13,°F
